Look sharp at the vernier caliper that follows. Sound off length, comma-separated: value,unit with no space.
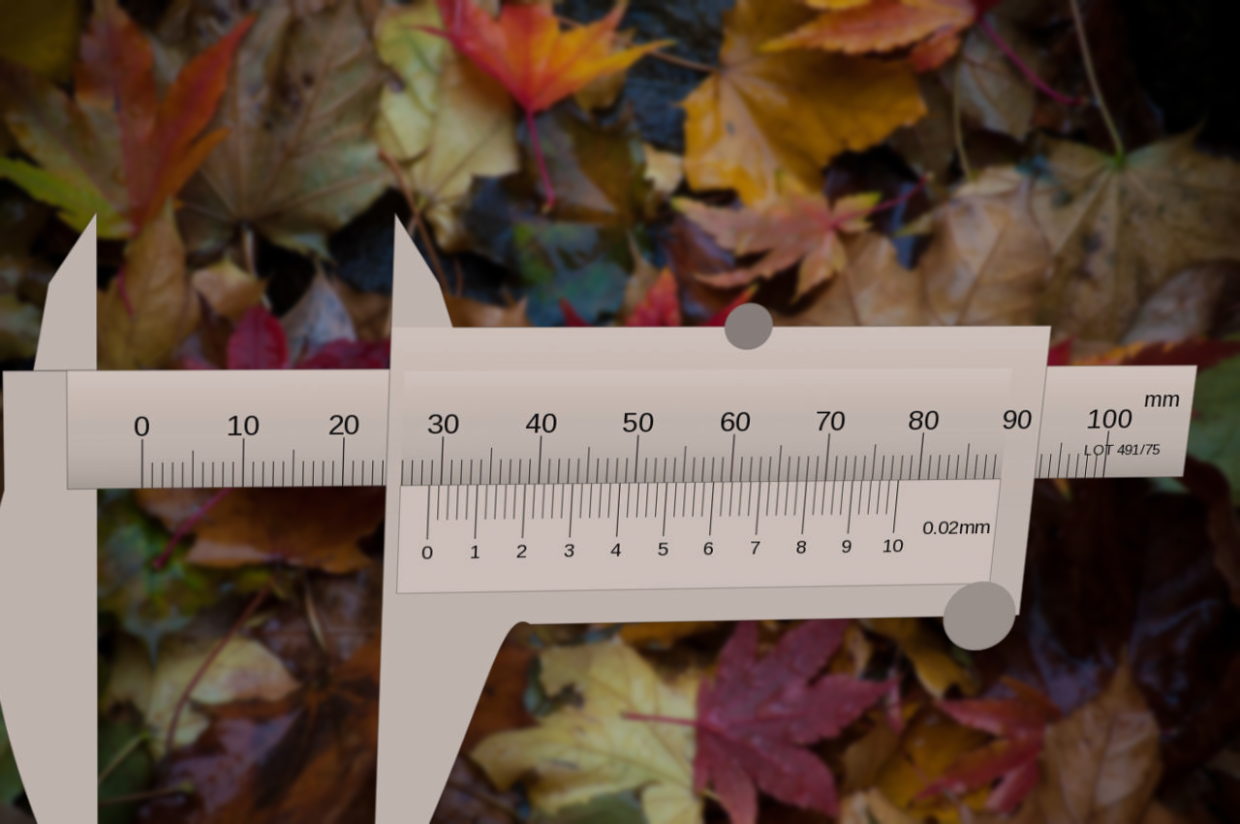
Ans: 28.8,mm
